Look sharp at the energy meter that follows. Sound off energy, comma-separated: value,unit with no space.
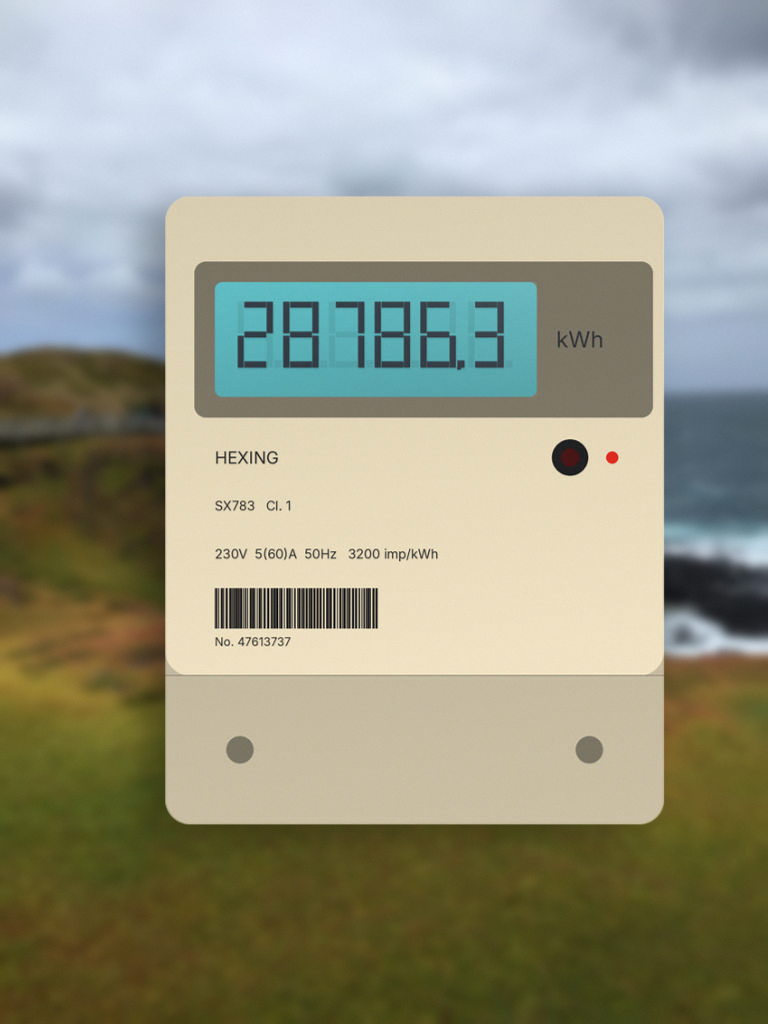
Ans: 28786.3,kWh
